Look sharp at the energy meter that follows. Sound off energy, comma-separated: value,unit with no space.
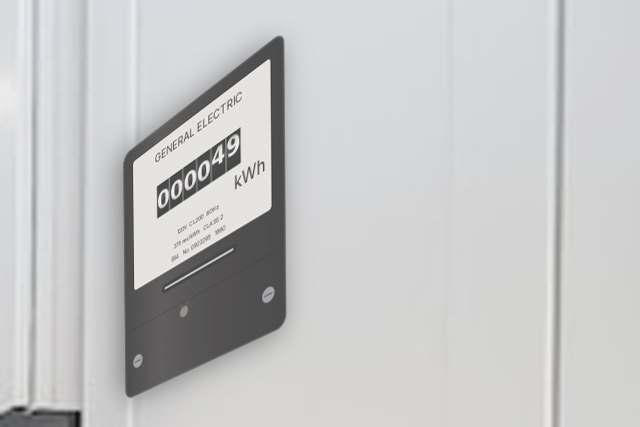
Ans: 49,kWh
